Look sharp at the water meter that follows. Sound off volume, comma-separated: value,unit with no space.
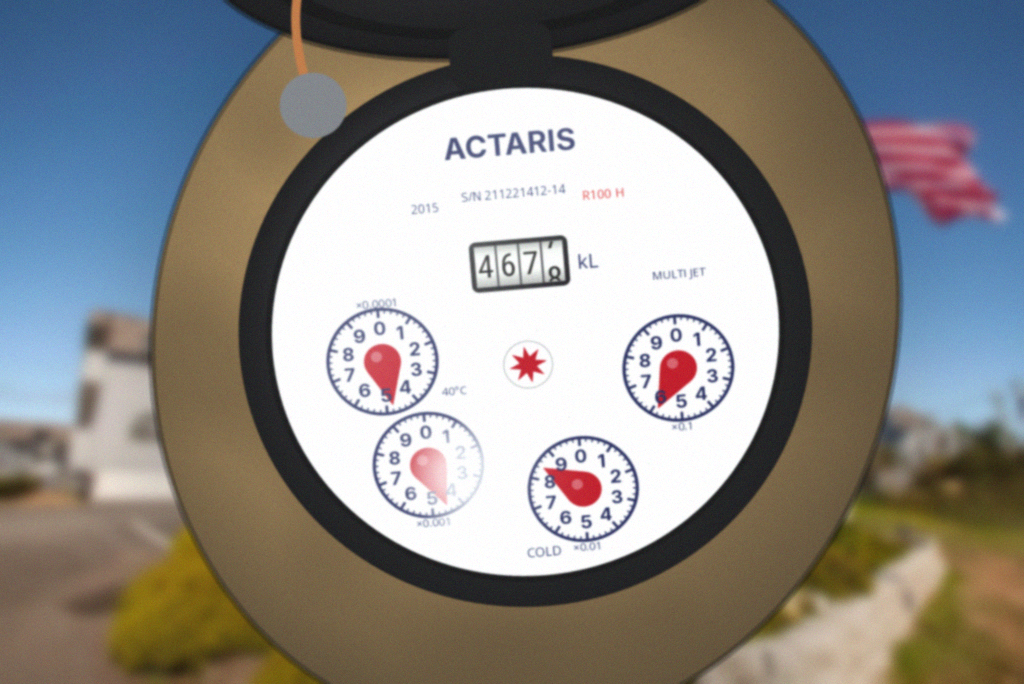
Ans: 4677.5844,kL
